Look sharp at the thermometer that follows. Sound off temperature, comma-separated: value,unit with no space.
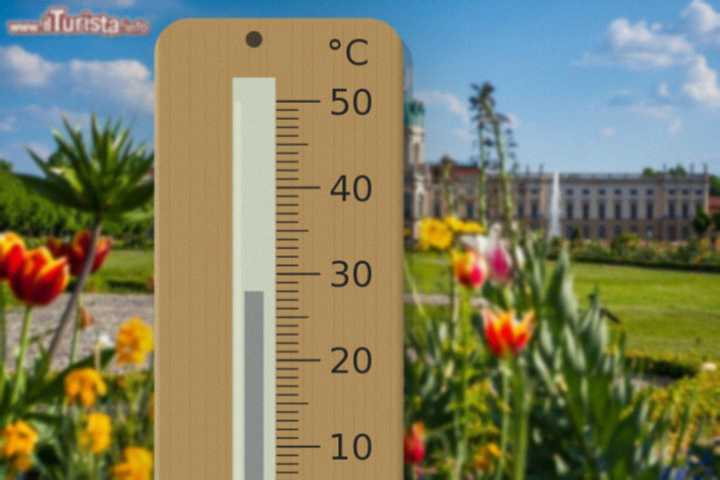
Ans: 28,°C
